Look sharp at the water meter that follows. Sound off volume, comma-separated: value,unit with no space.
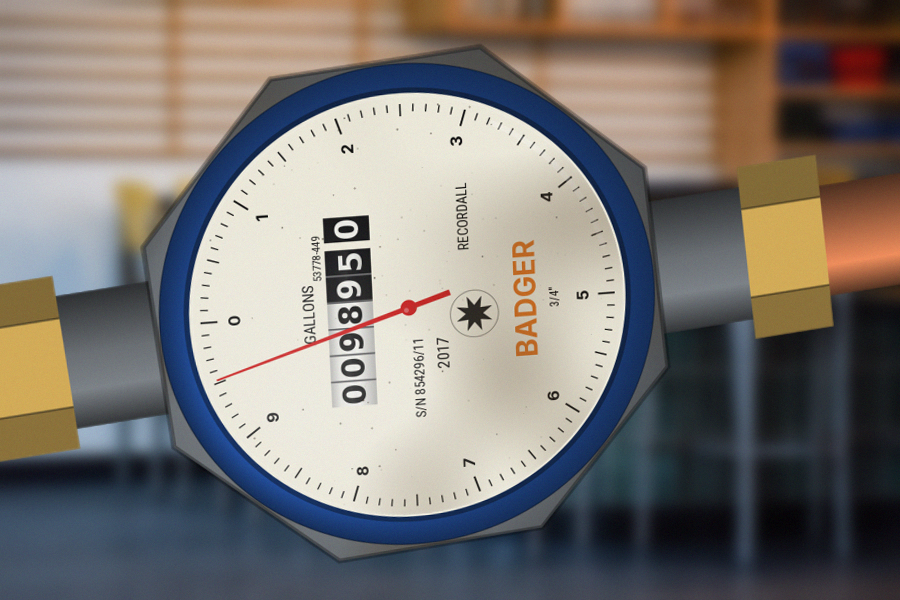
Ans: 98949.5,gal
